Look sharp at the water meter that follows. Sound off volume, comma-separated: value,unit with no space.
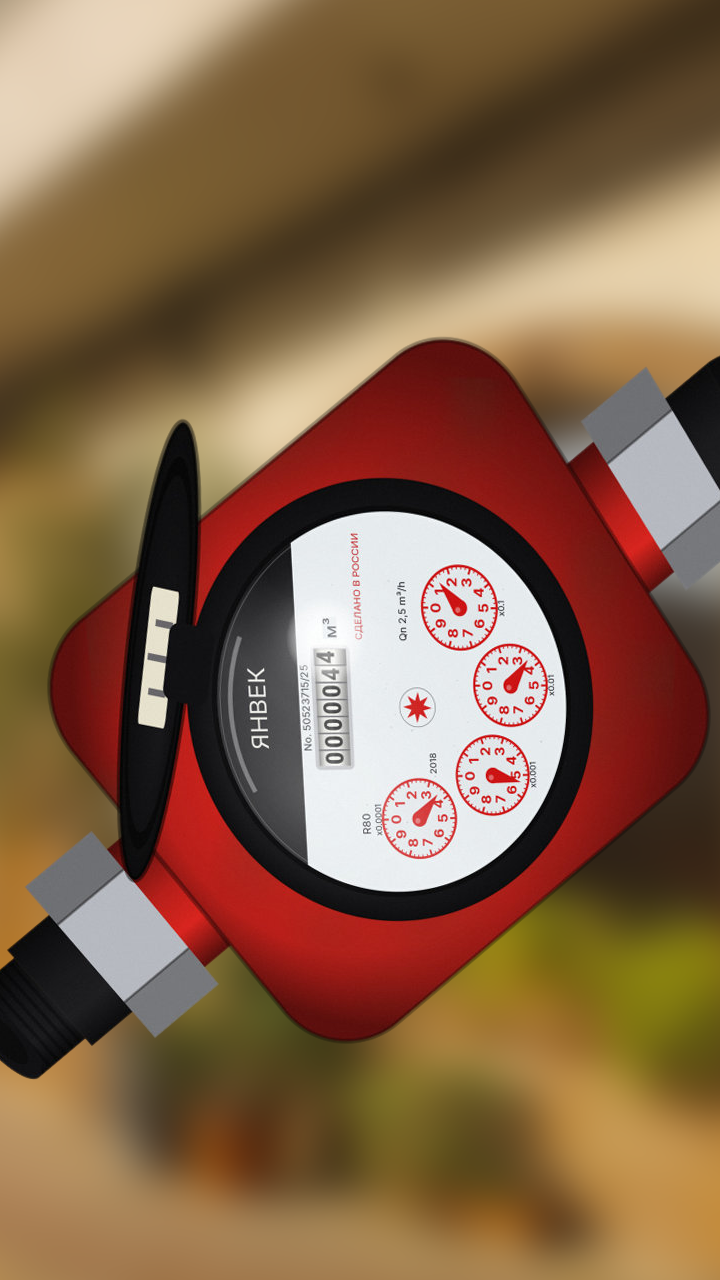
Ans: 44.1353,m³
